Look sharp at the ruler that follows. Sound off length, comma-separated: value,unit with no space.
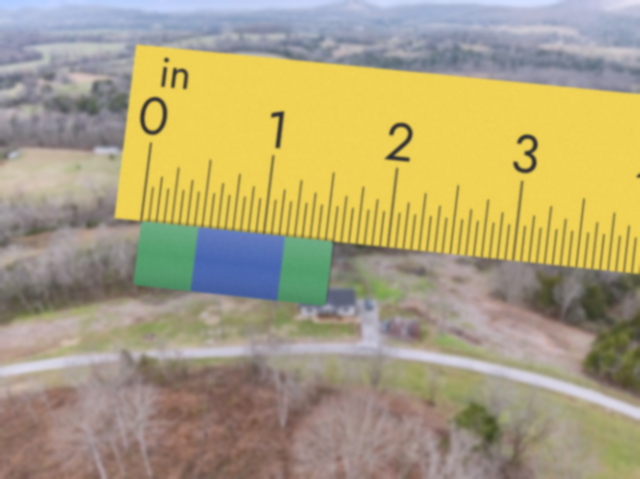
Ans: 1.5625,in
